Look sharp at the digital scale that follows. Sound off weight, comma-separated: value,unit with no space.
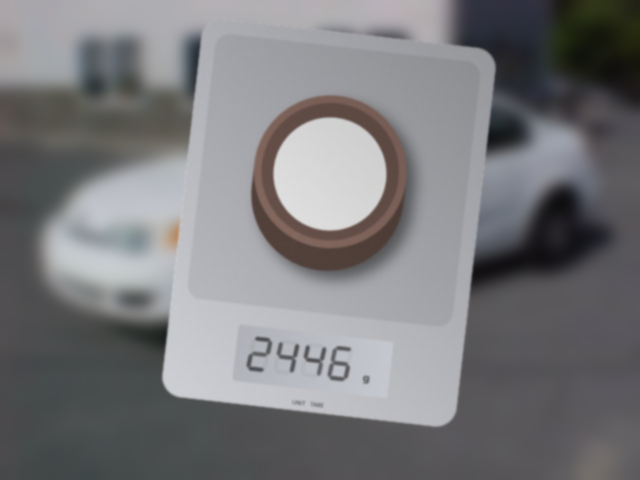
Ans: 2446,g
